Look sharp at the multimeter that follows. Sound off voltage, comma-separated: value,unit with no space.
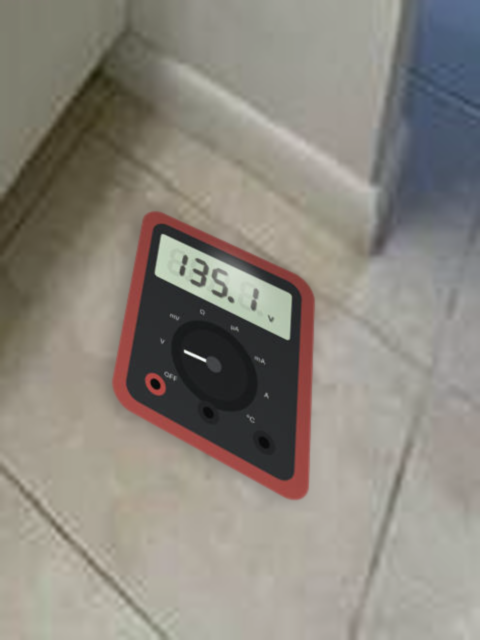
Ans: 135.1,V
